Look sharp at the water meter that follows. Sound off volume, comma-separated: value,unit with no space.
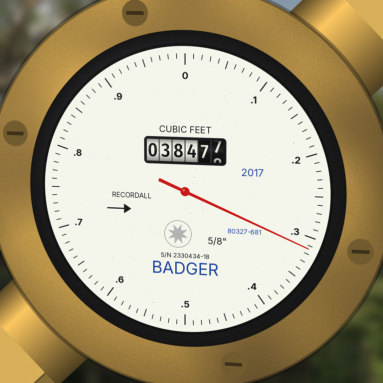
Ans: 38477.31,ft³
